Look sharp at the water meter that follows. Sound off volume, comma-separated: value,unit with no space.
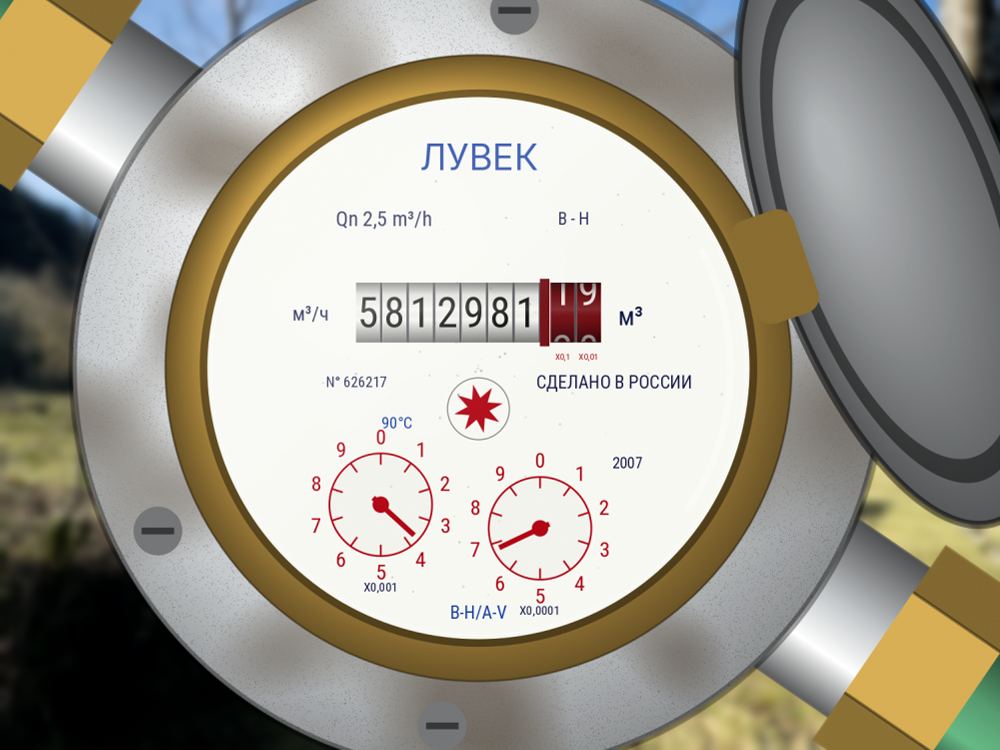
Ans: 5812981.1936,m³
